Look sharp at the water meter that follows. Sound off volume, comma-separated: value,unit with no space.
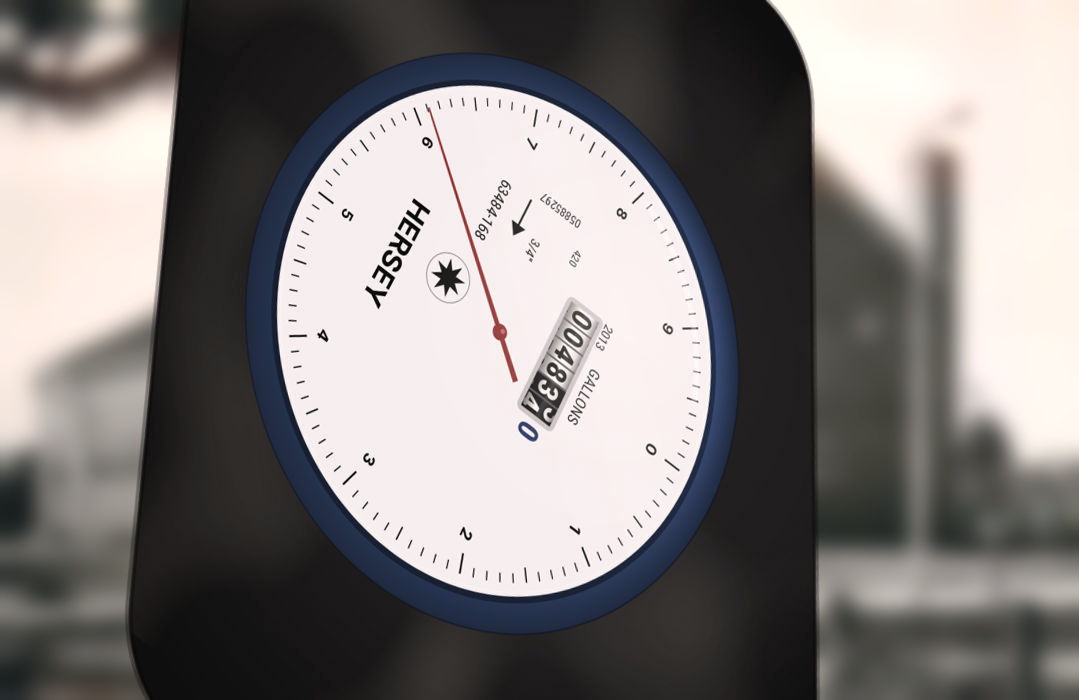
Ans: 48336.1,gal
